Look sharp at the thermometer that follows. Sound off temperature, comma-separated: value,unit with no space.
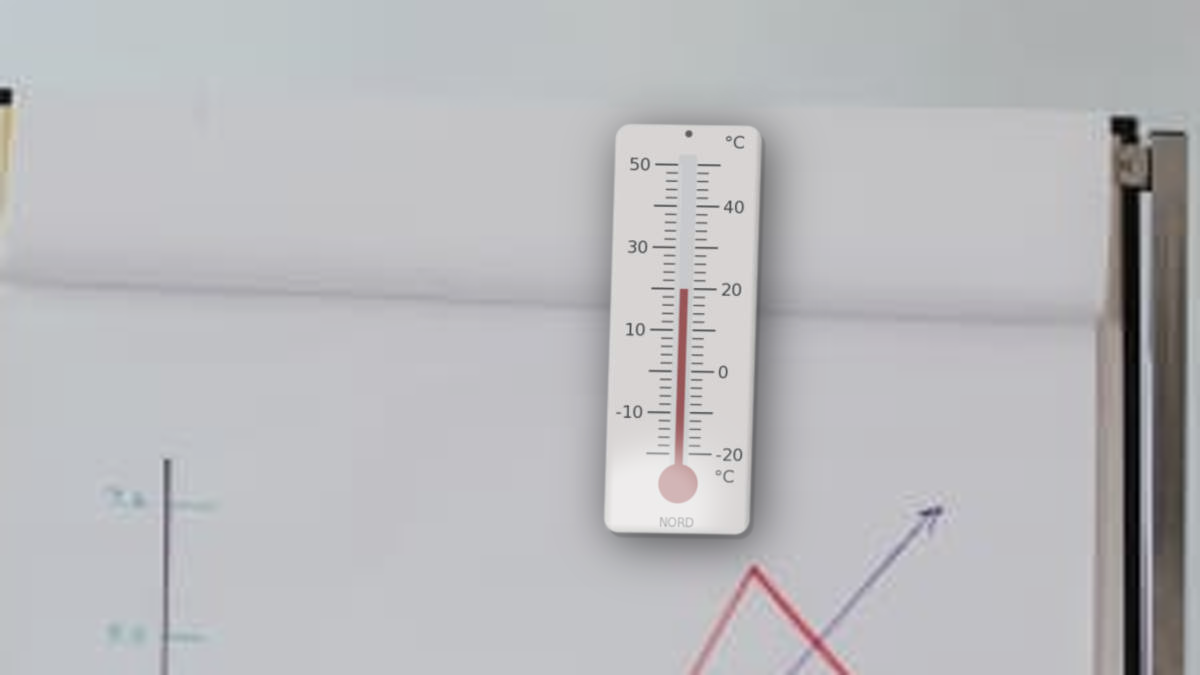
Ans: 20,°C
